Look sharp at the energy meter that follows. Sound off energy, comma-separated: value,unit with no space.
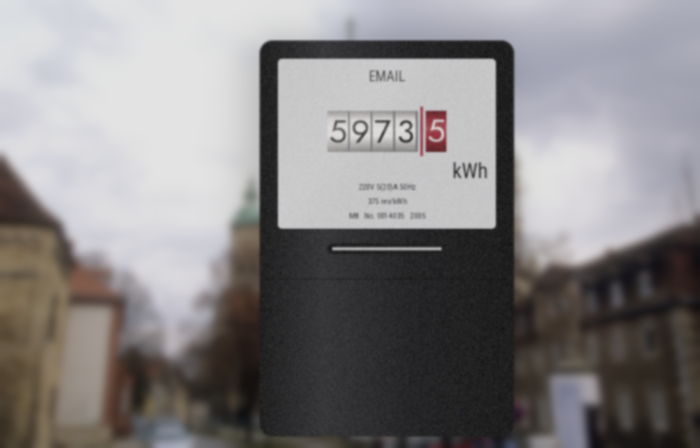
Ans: 5973.5,kWh
